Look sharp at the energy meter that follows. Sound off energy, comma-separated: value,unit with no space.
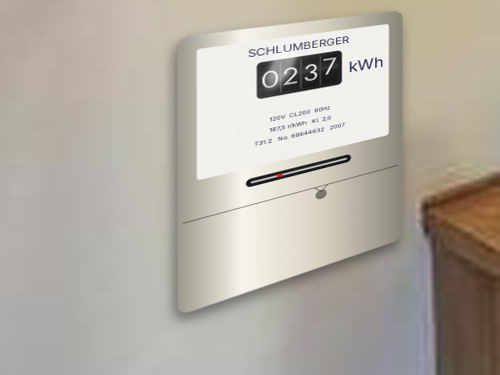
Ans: 237,kWh
